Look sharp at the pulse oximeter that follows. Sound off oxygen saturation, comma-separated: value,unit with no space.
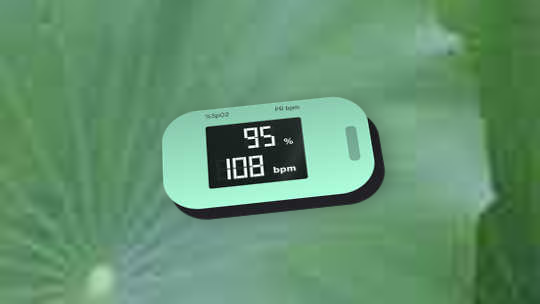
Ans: 95,%
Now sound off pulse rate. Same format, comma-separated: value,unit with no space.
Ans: 108,bpm
